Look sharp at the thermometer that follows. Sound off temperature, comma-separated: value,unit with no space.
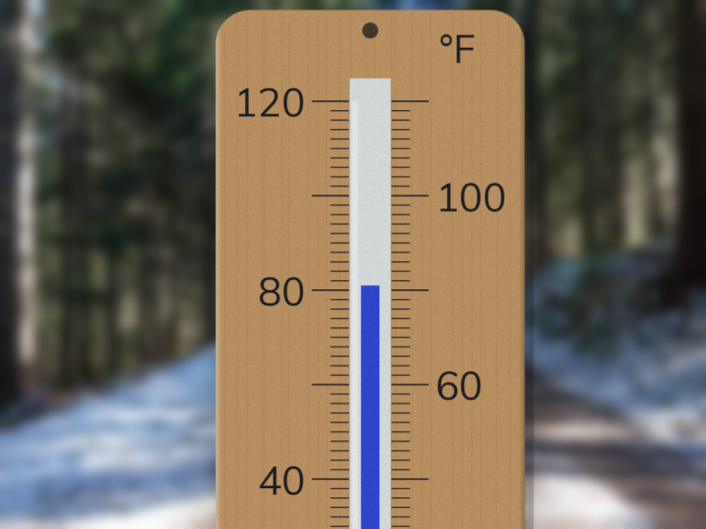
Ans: 81,°F
